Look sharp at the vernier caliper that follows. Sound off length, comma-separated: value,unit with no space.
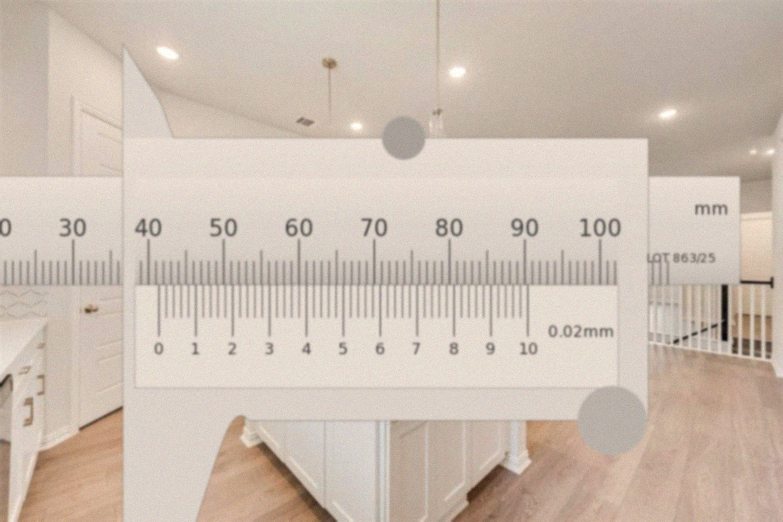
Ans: 41.4,mm
